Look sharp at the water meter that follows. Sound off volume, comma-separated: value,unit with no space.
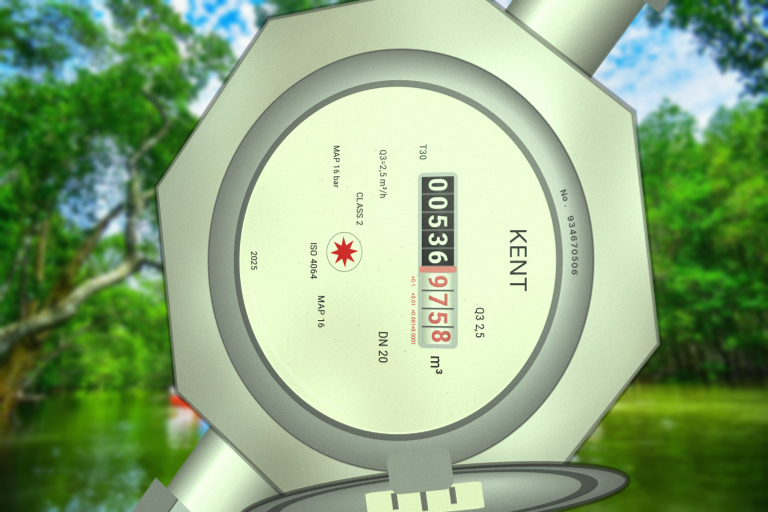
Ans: 536.9758,m³
